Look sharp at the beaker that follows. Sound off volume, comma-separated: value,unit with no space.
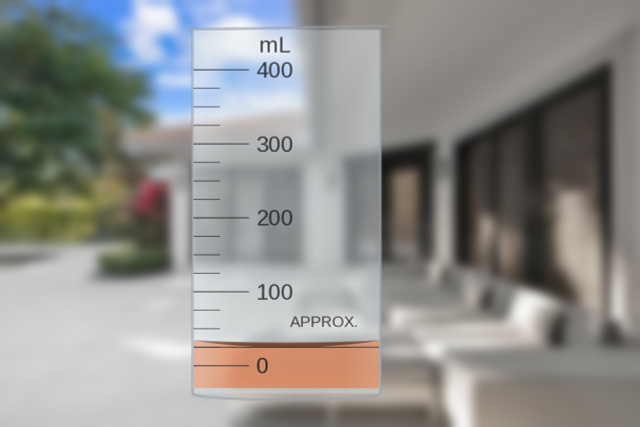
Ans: 25,mL
